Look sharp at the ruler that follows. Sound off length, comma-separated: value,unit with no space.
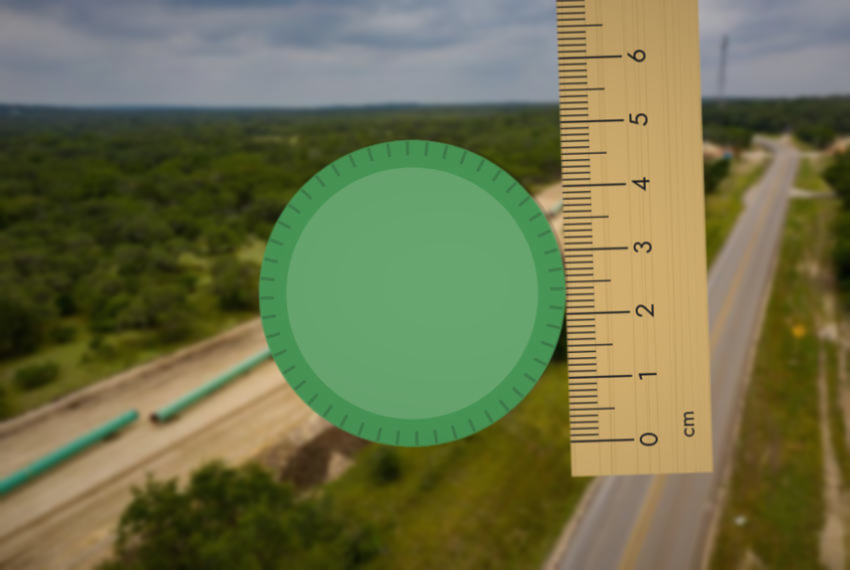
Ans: 4.8,cm
